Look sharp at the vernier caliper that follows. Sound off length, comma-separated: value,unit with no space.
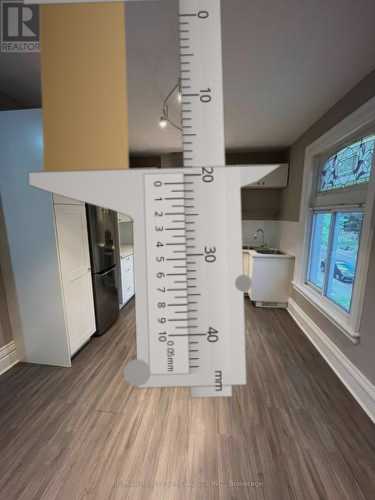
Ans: 21.0,mm
